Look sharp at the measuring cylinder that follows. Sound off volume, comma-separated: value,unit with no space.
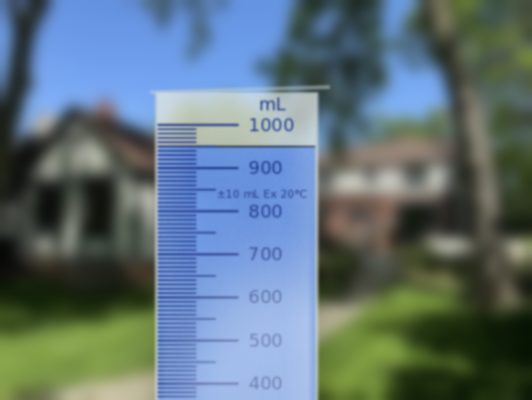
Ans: 950,mL
